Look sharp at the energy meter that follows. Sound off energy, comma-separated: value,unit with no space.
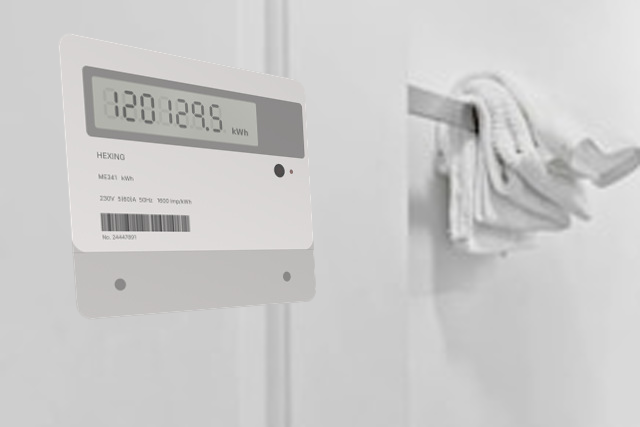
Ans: 120129.5,kWh
